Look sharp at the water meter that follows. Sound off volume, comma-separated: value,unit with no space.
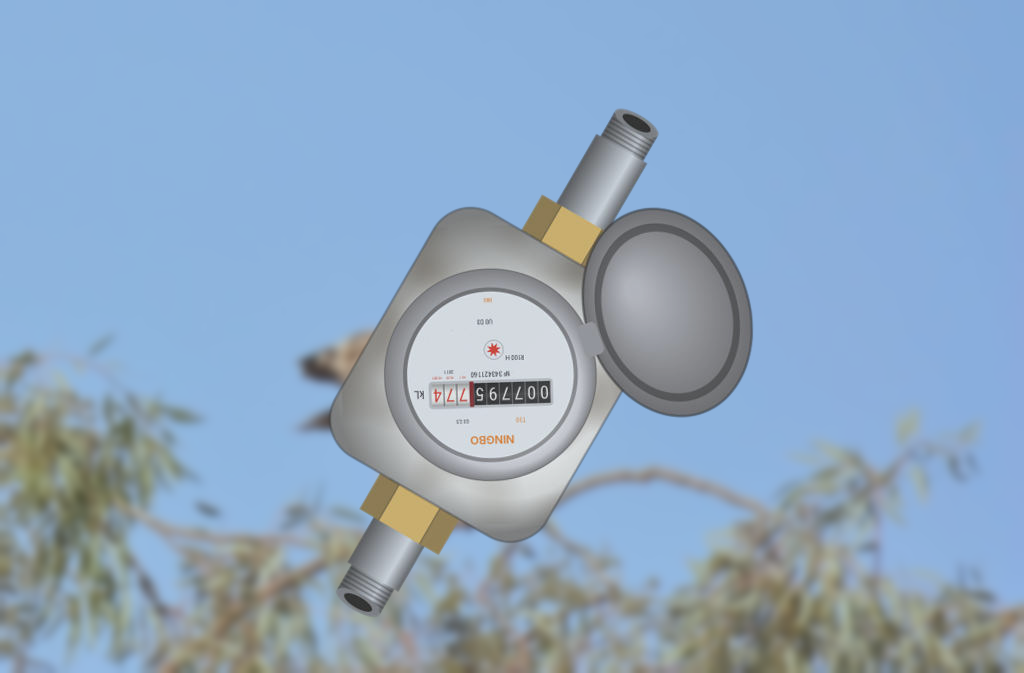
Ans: 7795.774,kL
